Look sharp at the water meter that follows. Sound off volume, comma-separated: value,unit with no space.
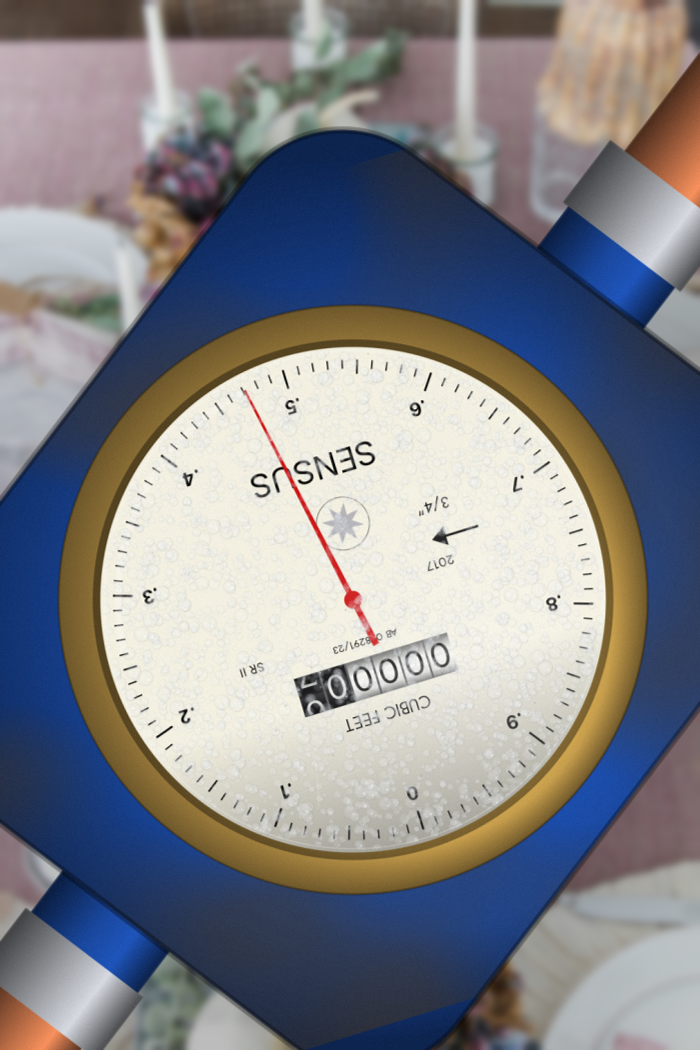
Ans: 6.47,ft³
